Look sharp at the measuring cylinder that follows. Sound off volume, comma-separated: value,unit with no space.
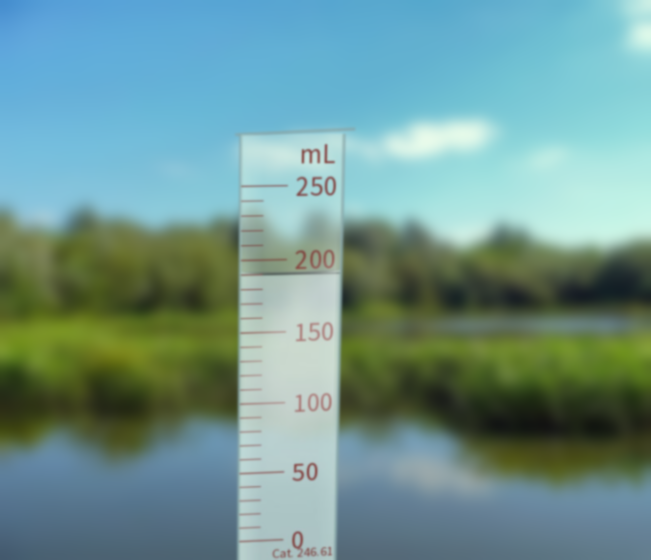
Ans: 190,mL
